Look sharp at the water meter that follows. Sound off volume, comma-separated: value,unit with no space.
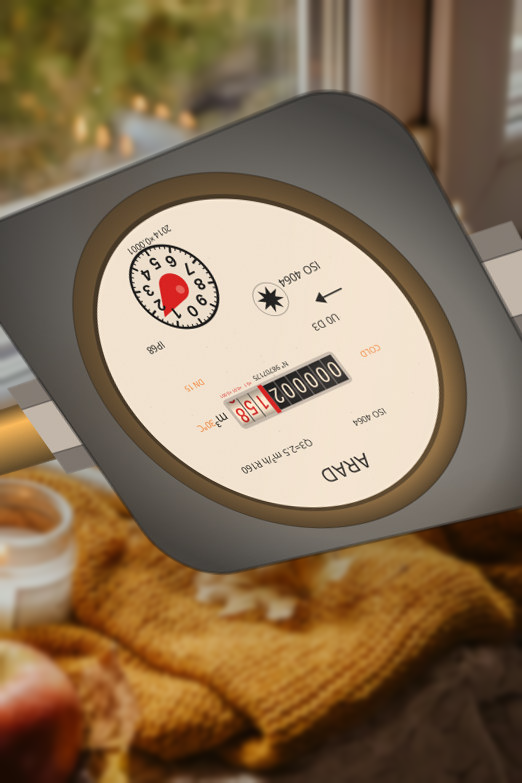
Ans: 2.1581,m³
